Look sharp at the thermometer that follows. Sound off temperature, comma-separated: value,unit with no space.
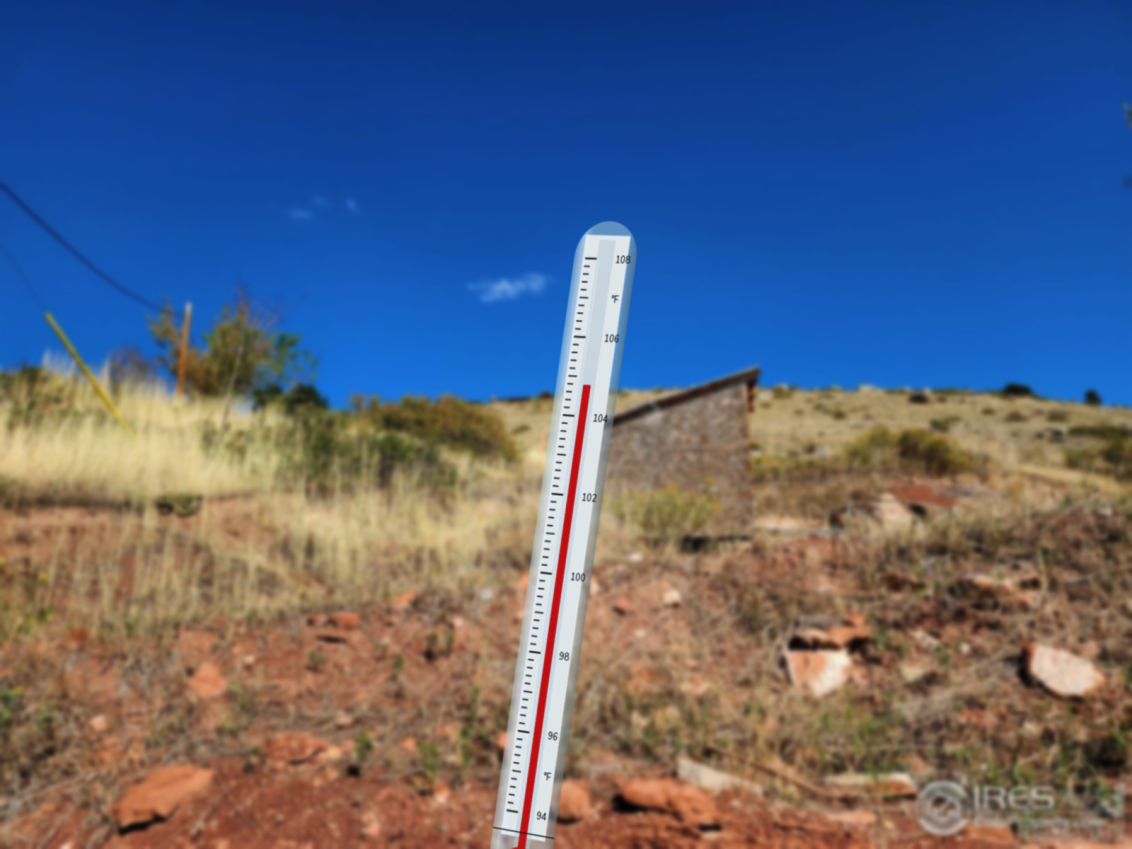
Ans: 104.8,°F
